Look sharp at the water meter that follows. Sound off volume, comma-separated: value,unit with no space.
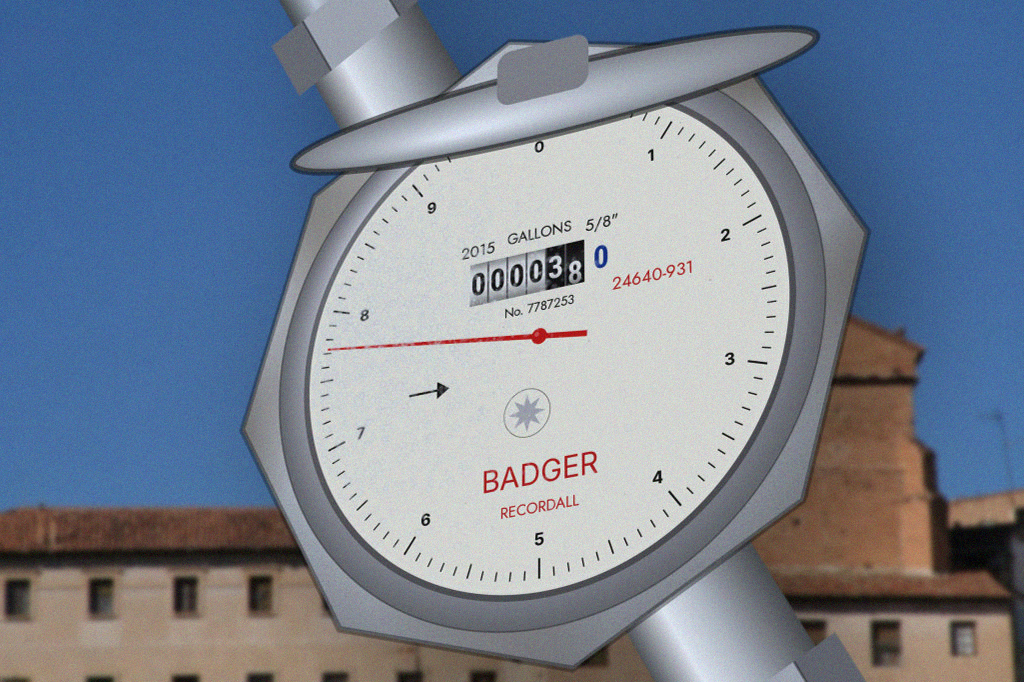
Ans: 377.7,gal
